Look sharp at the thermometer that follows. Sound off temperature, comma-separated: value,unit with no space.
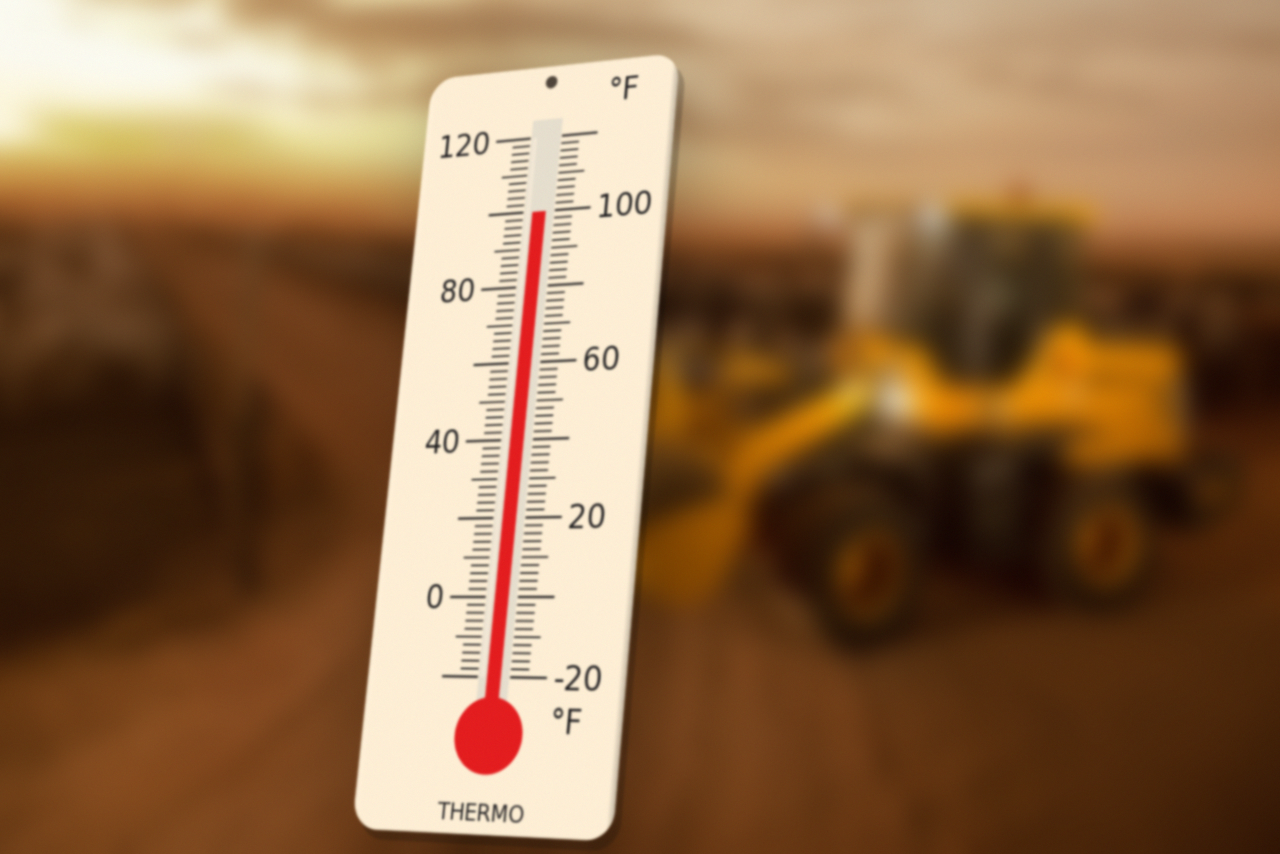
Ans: 100,°F
